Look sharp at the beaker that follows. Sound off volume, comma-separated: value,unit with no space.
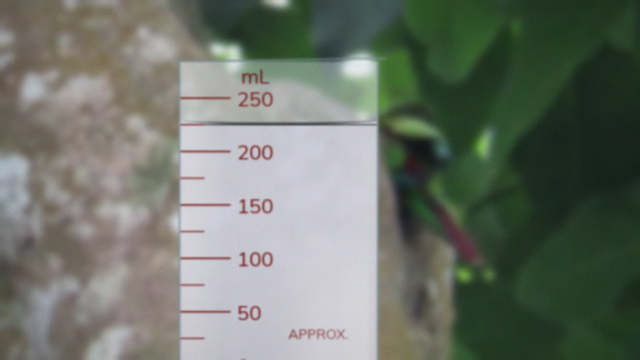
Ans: 225,mL
